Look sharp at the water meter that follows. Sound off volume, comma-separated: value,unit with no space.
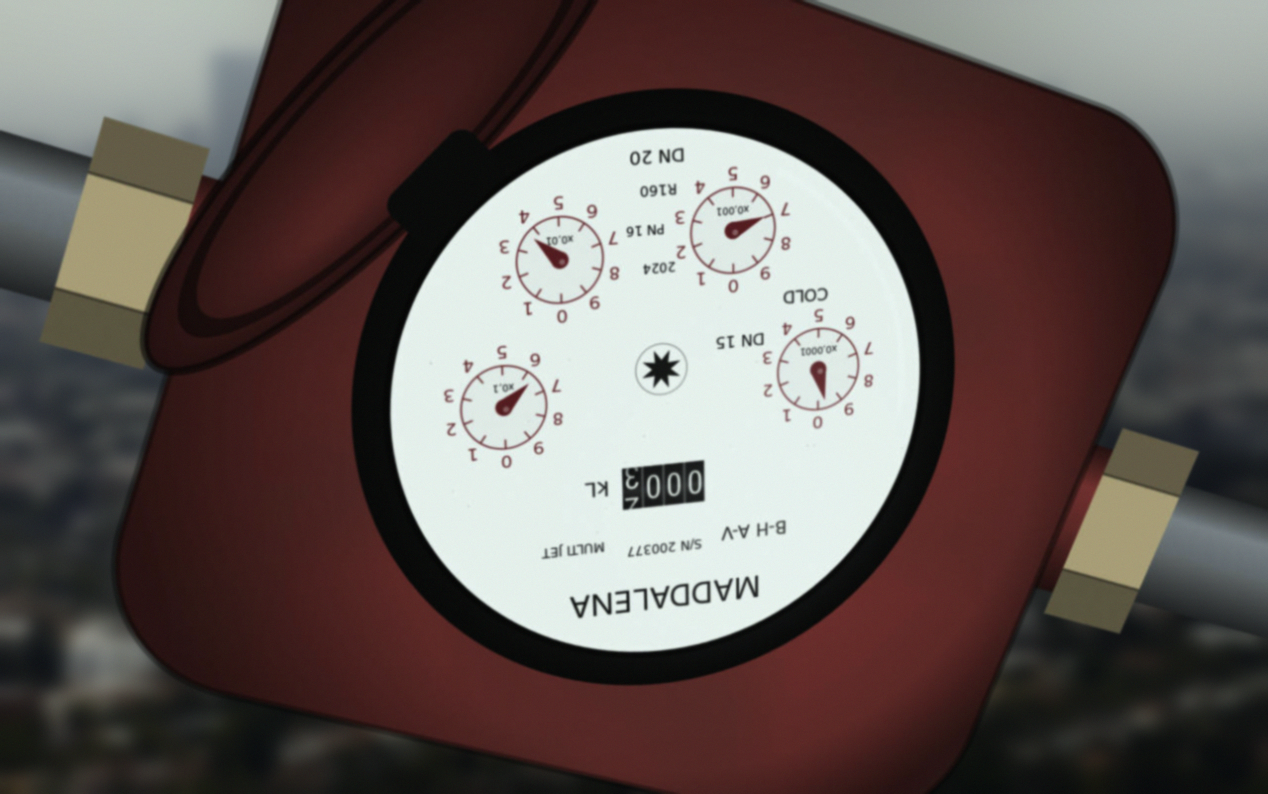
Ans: 2.6369,kL
